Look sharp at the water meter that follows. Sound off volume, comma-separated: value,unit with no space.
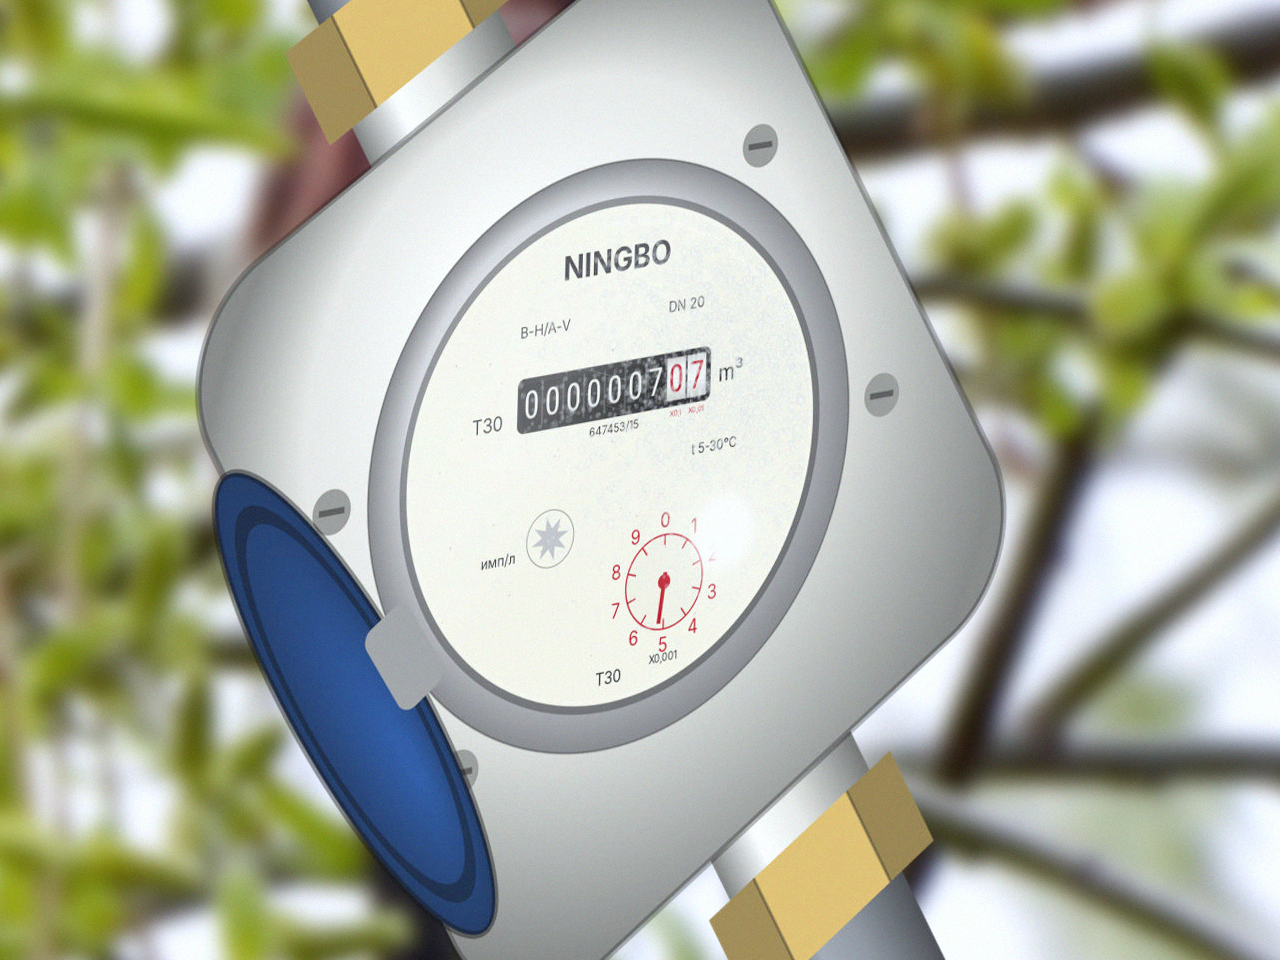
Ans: 7.075,m³
